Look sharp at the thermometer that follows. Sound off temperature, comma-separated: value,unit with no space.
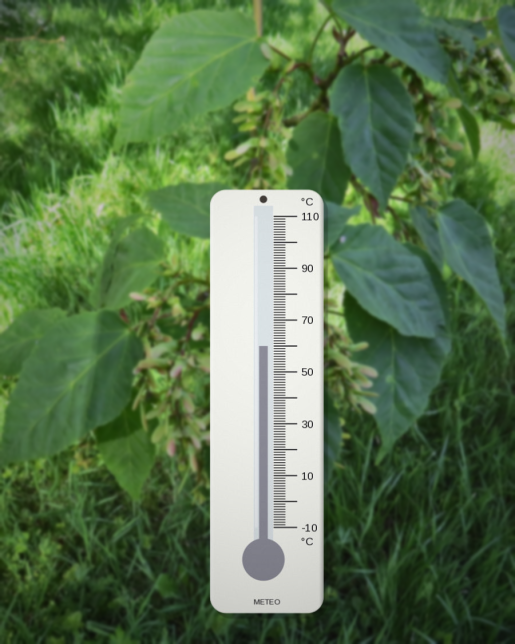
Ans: 60,°C
